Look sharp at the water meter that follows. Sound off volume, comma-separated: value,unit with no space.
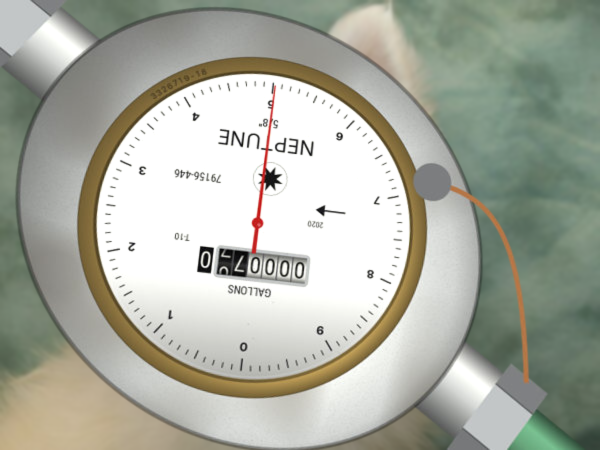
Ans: 765.0,gal
